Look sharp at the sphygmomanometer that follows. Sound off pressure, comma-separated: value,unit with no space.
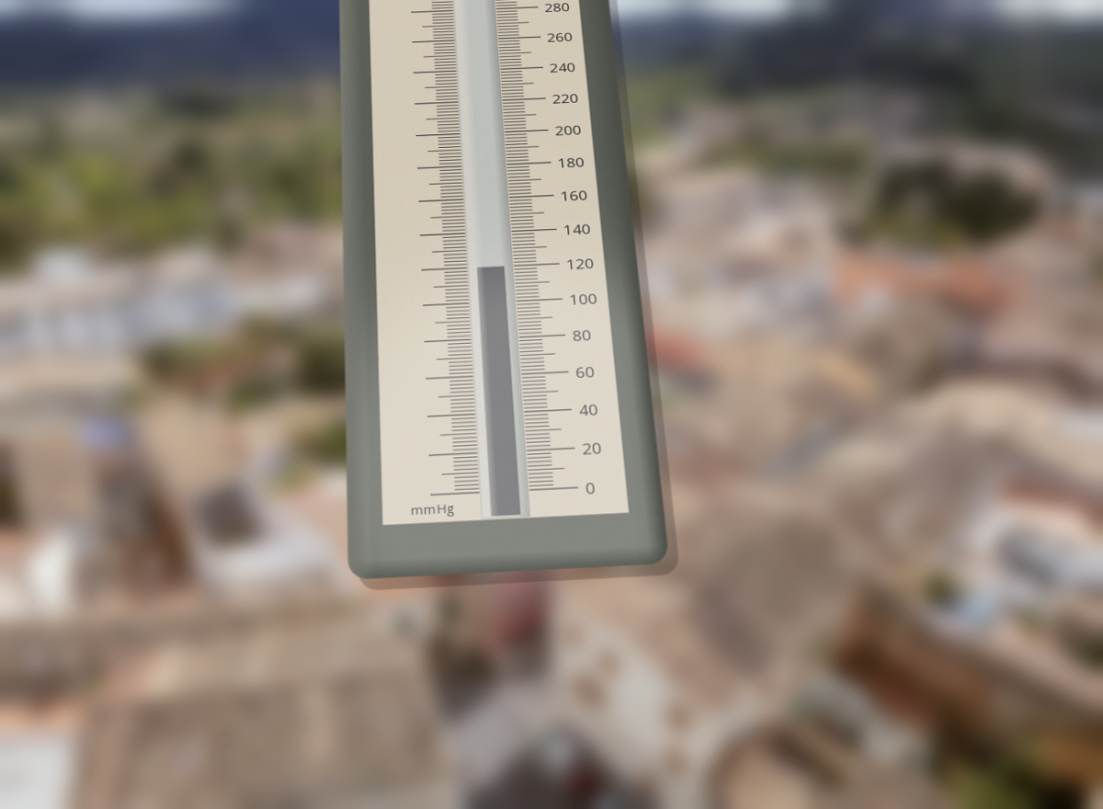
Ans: 120,mmHg
